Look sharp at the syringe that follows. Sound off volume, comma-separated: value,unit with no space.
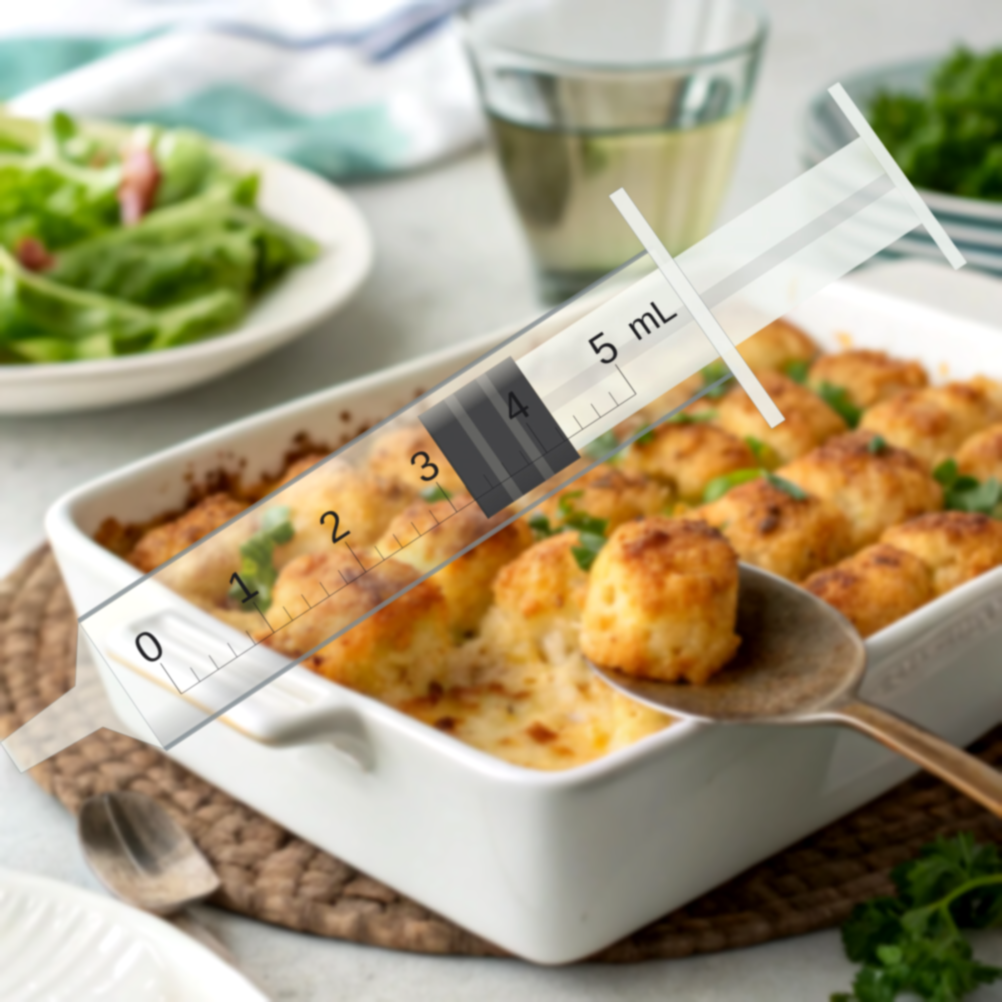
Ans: 3.2,mL
